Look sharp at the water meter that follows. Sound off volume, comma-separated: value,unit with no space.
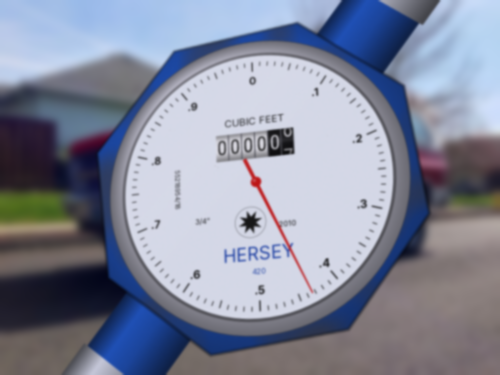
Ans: 6.43,ft³
